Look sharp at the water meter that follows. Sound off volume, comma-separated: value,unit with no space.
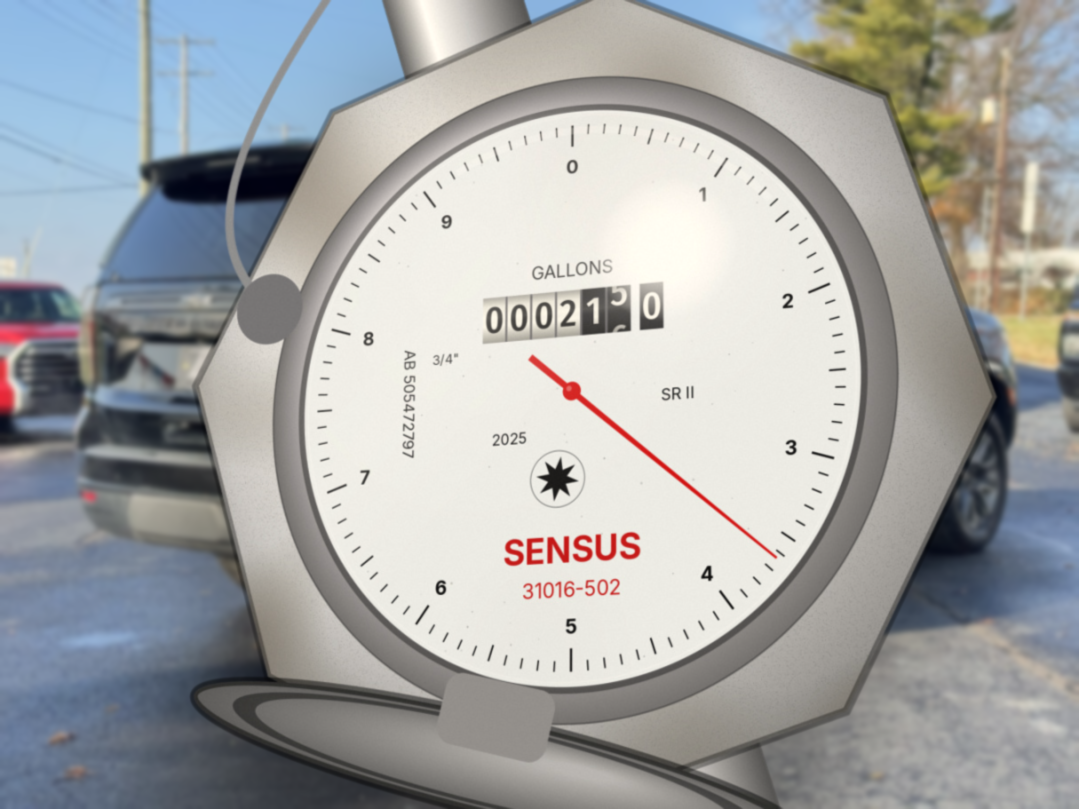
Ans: 2153.6,gal
